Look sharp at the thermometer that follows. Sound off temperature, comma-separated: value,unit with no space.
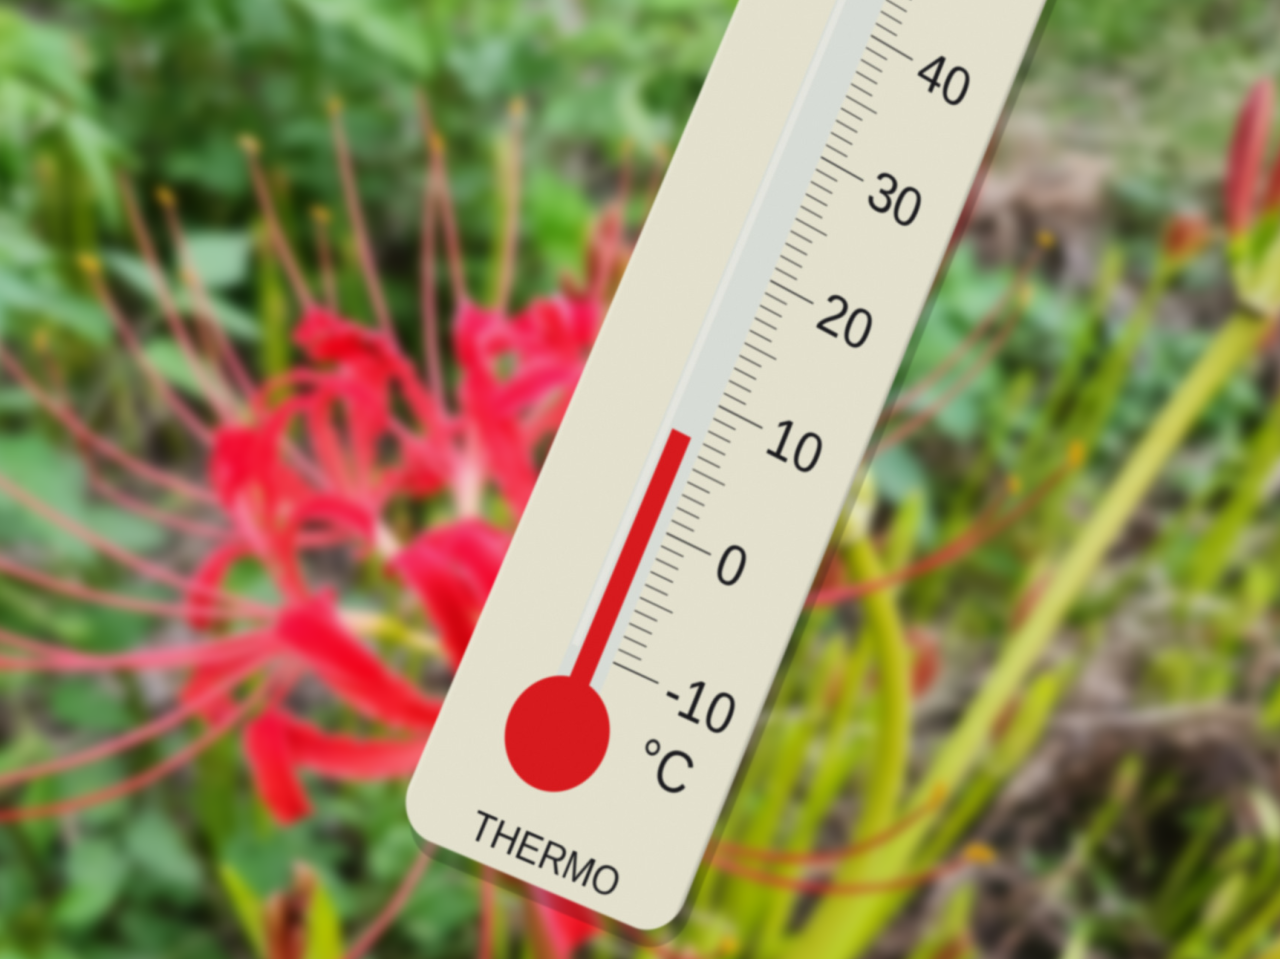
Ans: 7,°C
